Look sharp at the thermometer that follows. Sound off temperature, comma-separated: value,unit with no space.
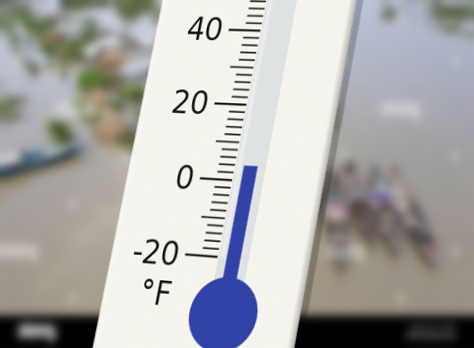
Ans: 4,°F
